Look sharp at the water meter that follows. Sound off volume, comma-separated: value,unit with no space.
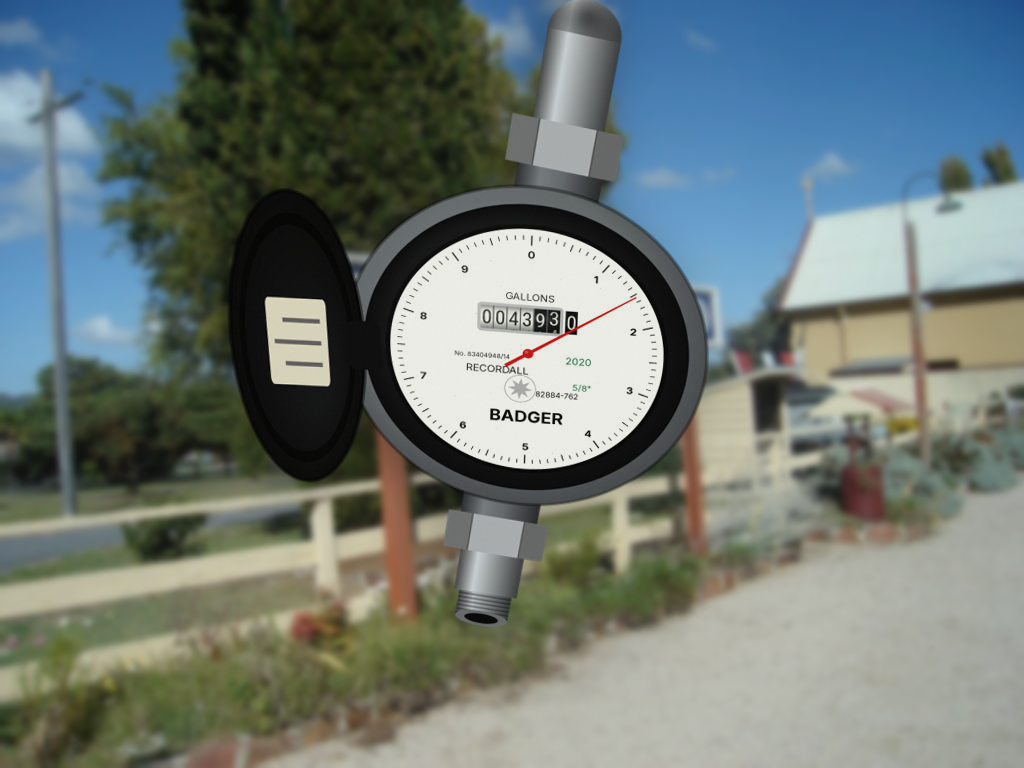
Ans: 43931.5,gal
